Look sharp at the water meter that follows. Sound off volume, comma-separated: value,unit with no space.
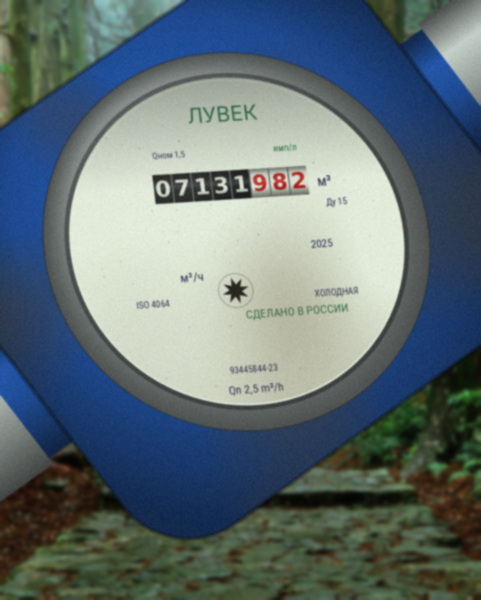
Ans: 7131.982,m³
